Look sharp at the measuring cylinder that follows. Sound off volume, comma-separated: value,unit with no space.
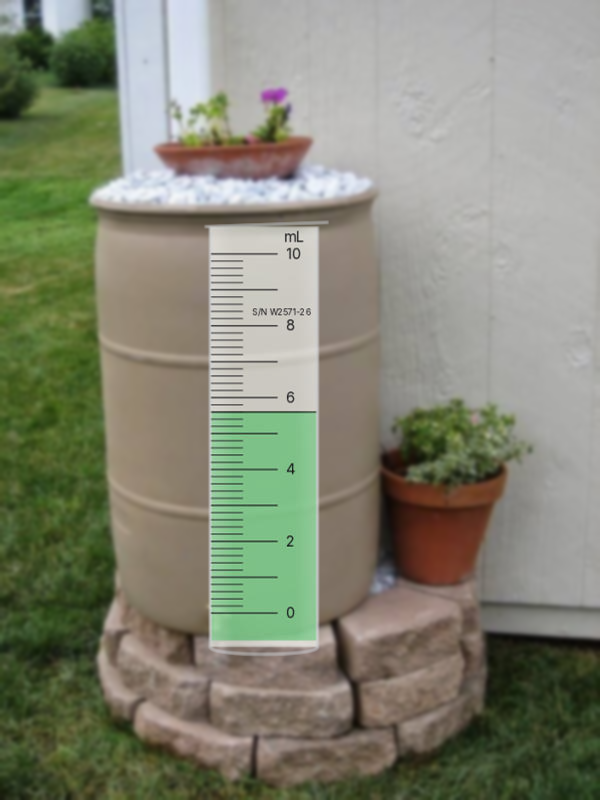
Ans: 5.6,mL
